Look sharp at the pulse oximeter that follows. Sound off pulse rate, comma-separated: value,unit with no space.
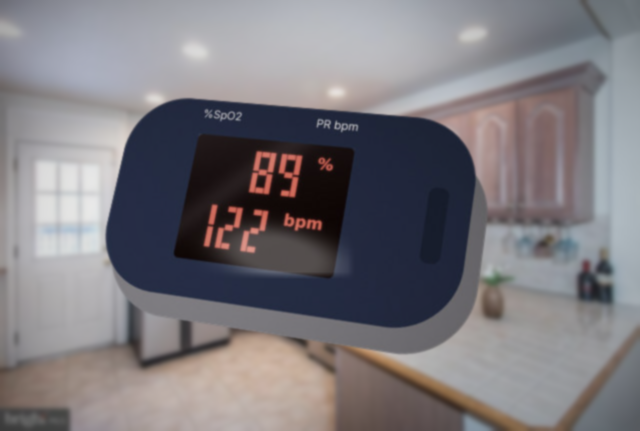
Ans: 122,bpm
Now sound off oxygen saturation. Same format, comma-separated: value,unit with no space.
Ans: 89,%
